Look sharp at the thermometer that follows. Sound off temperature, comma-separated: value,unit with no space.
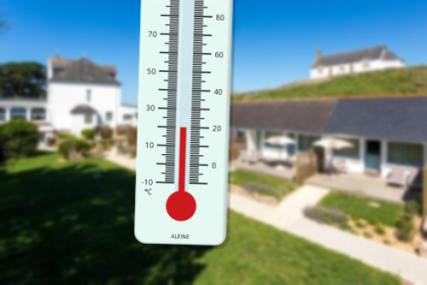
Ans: 20,°C
